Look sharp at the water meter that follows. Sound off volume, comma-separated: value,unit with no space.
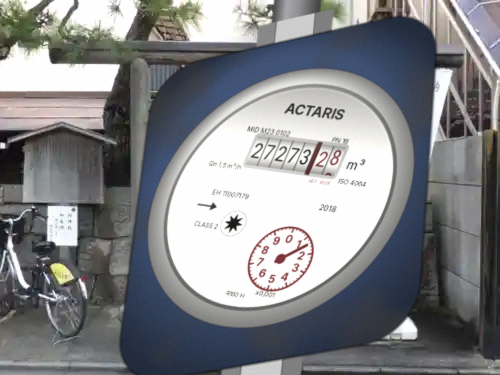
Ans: 27273.281,m³
